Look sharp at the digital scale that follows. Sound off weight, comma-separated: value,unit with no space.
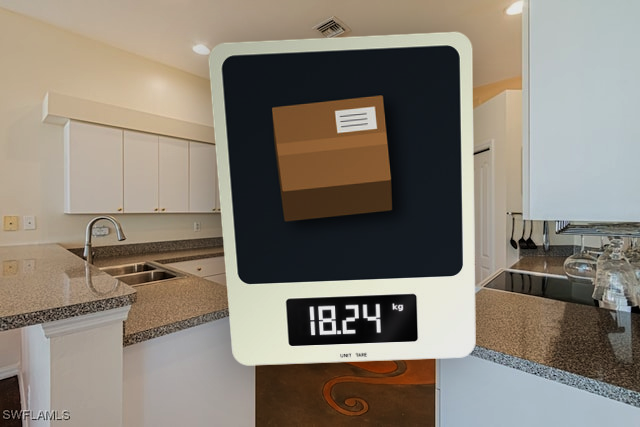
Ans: 18.24,kg
